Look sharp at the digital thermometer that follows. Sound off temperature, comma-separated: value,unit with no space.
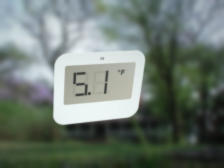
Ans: 5.1,°F
